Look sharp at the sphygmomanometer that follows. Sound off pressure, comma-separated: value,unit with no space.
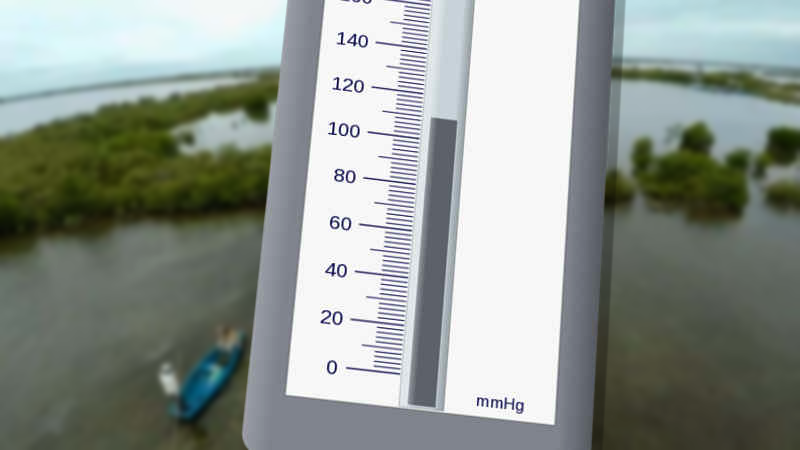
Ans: 110,mmHg
